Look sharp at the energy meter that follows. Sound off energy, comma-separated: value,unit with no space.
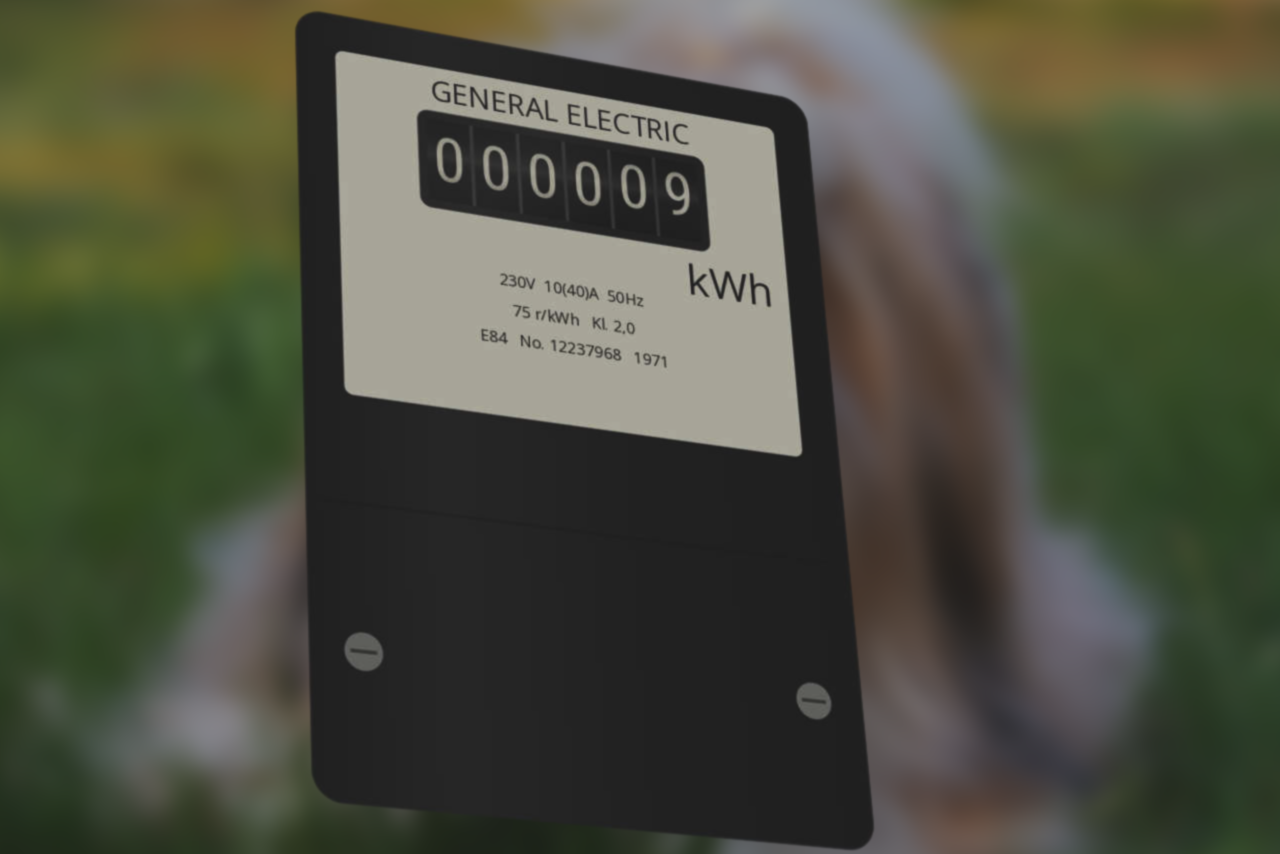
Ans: 9,kWh
